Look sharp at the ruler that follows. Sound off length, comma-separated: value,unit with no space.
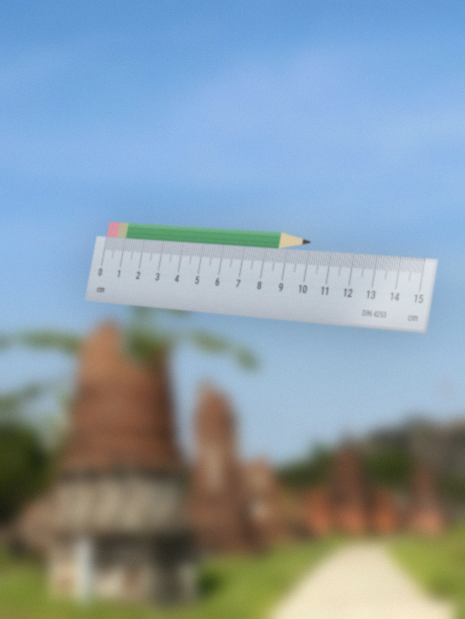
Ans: 10,cm
